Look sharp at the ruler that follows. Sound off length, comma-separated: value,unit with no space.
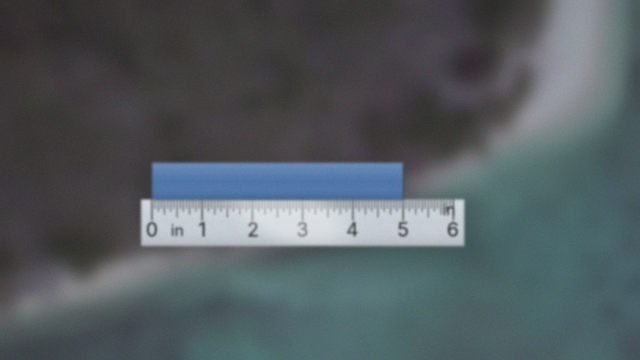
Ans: 5,in
